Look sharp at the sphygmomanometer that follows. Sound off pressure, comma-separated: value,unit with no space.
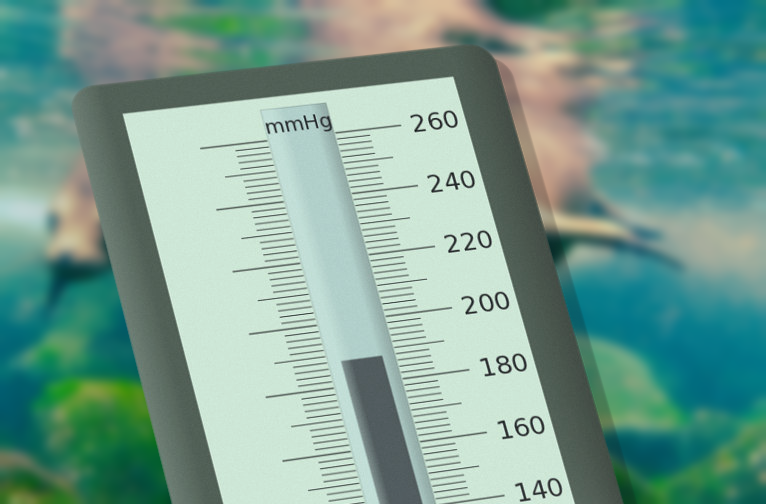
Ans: 188,mmHg
